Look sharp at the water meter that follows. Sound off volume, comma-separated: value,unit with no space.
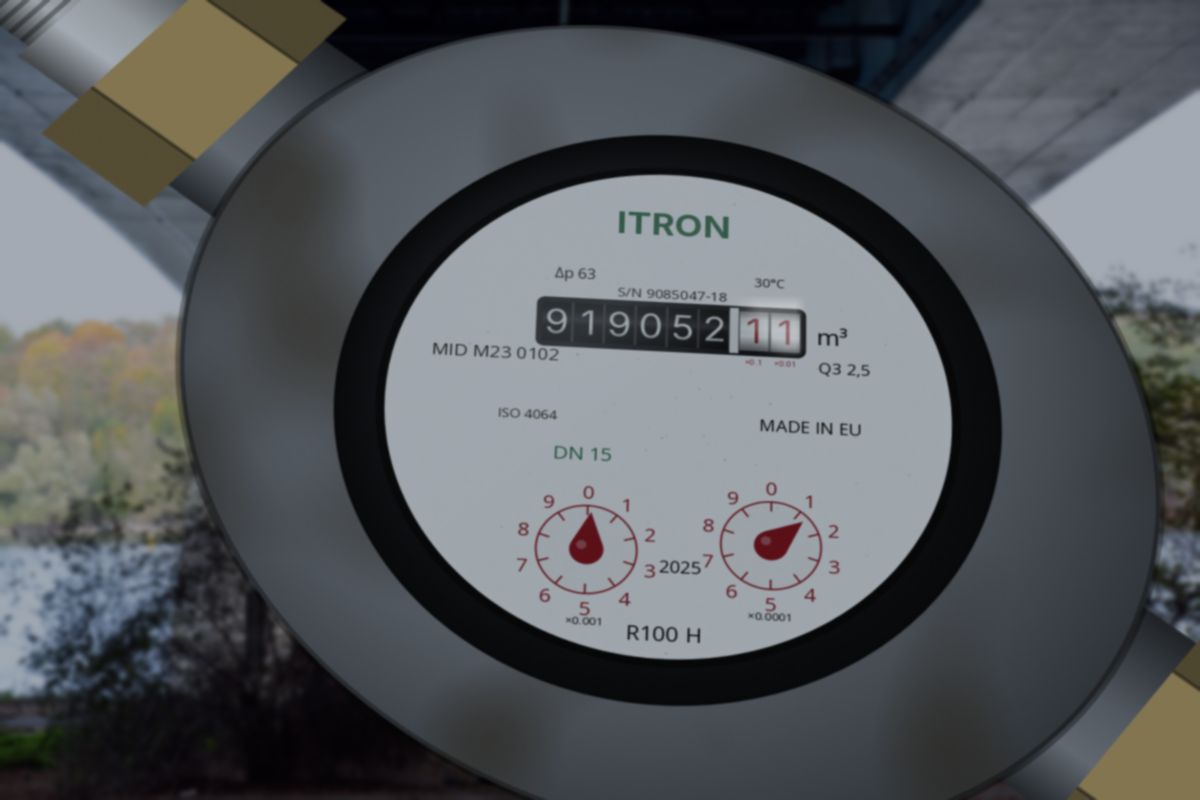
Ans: 919052.1101,m³
